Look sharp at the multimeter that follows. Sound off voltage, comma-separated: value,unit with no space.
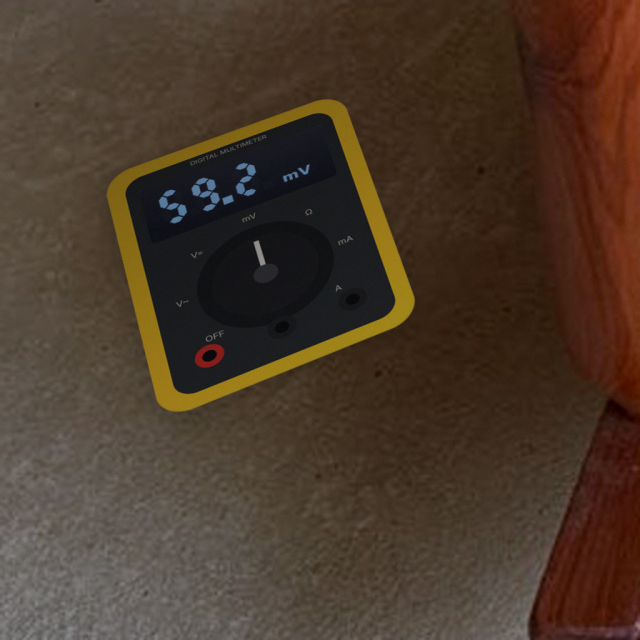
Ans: 59.2,mV
